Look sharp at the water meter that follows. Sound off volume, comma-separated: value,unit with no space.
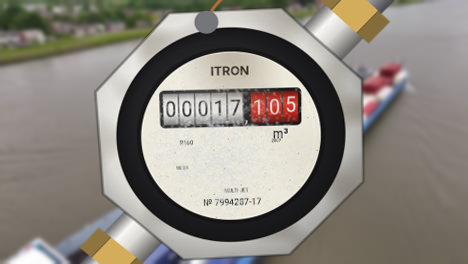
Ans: 17.105,m³
